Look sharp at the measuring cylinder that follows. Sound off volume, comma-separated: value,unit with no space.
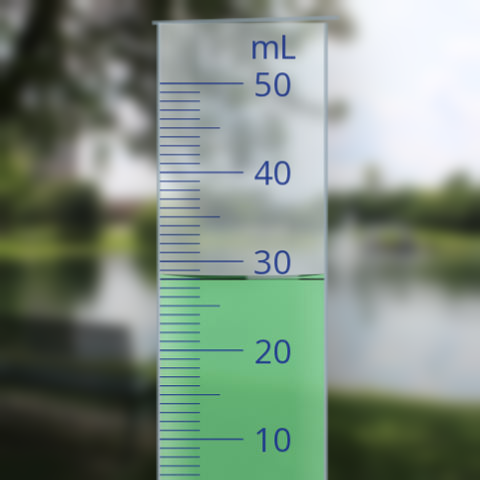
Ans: 28,mL
